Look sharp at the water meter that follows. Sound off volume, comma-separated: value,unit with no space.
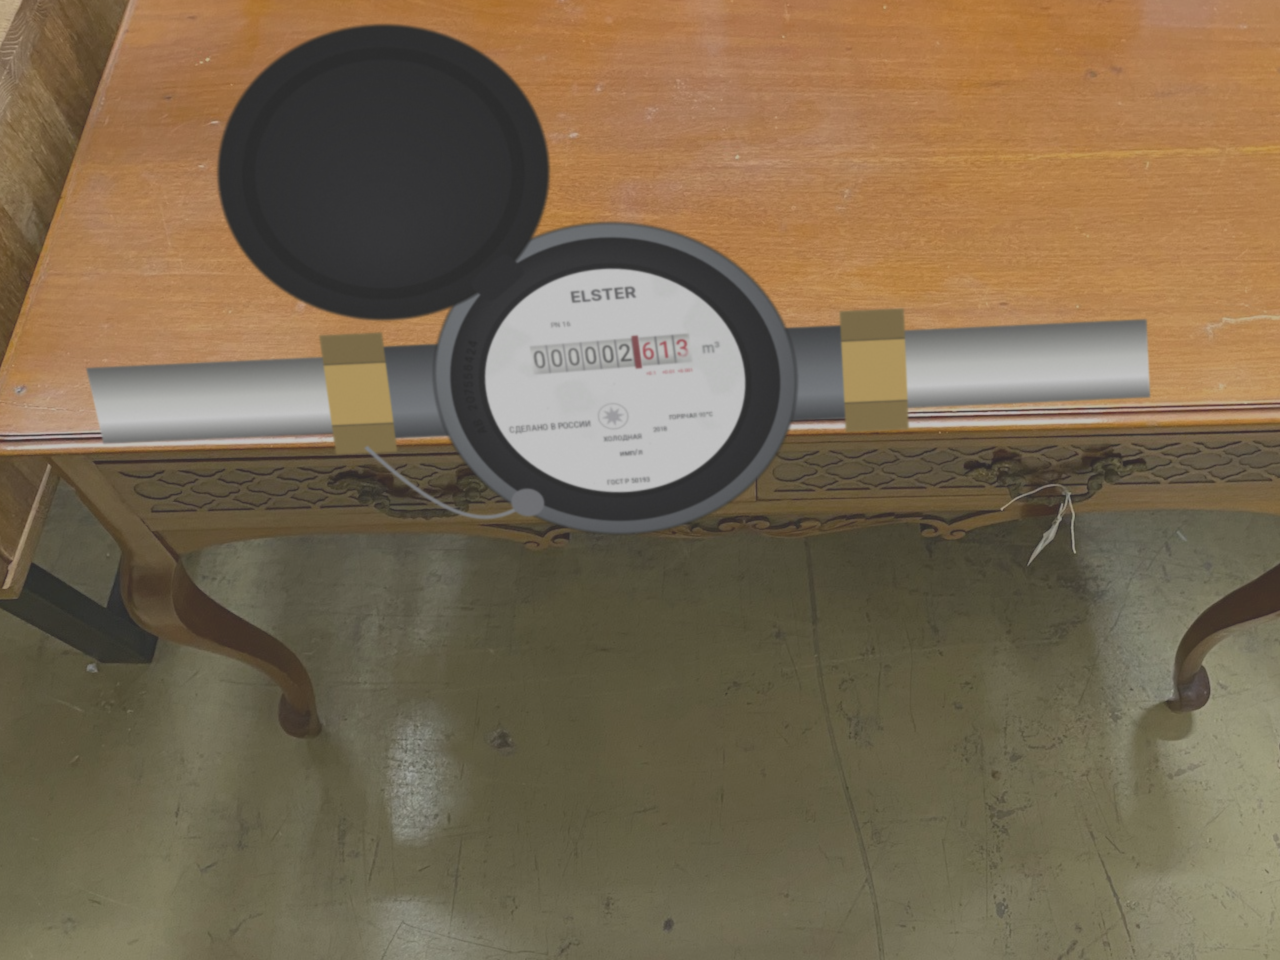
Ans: 2.613,m³
